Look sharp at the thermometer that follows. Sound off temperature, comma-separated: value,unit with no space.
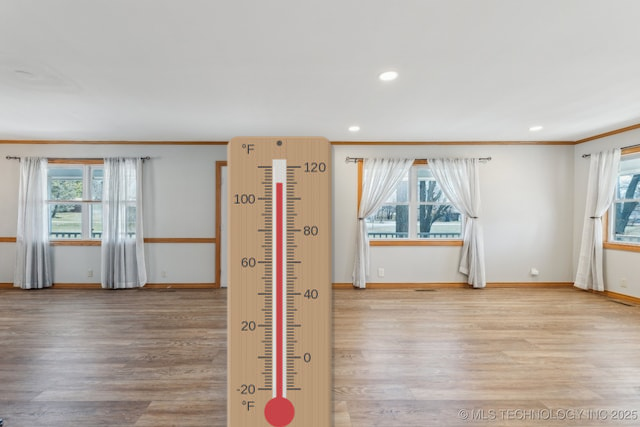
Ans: 110,°F
